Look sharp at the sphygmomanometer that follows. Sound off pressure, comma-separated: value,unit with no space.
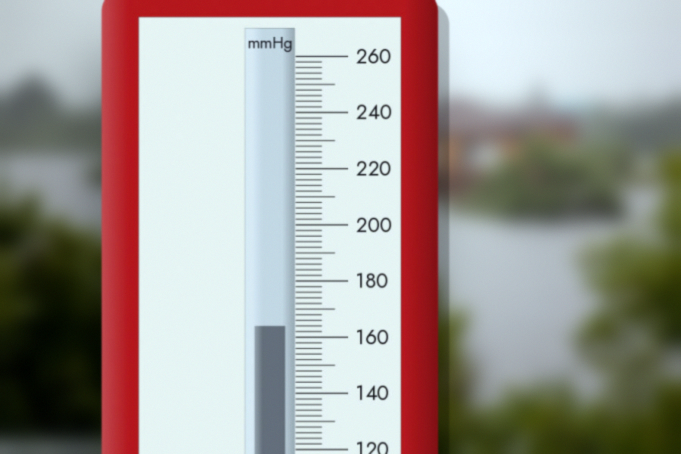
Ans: 164,mmHg
